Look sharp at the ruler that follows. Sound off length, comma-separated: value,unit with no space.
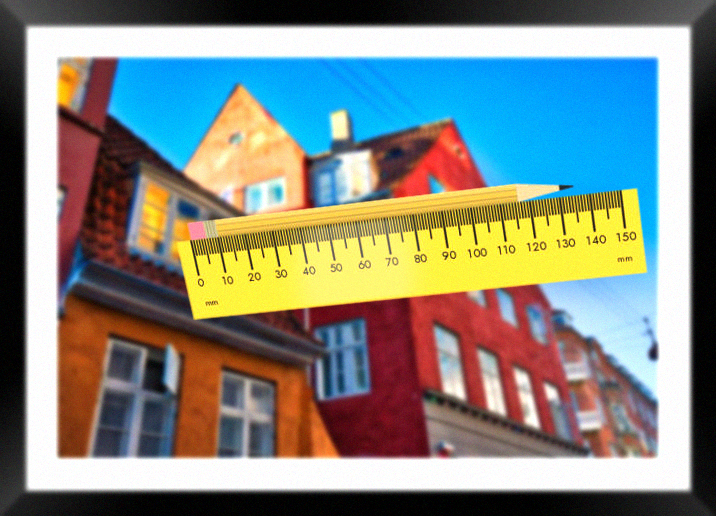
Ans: 135,mm
